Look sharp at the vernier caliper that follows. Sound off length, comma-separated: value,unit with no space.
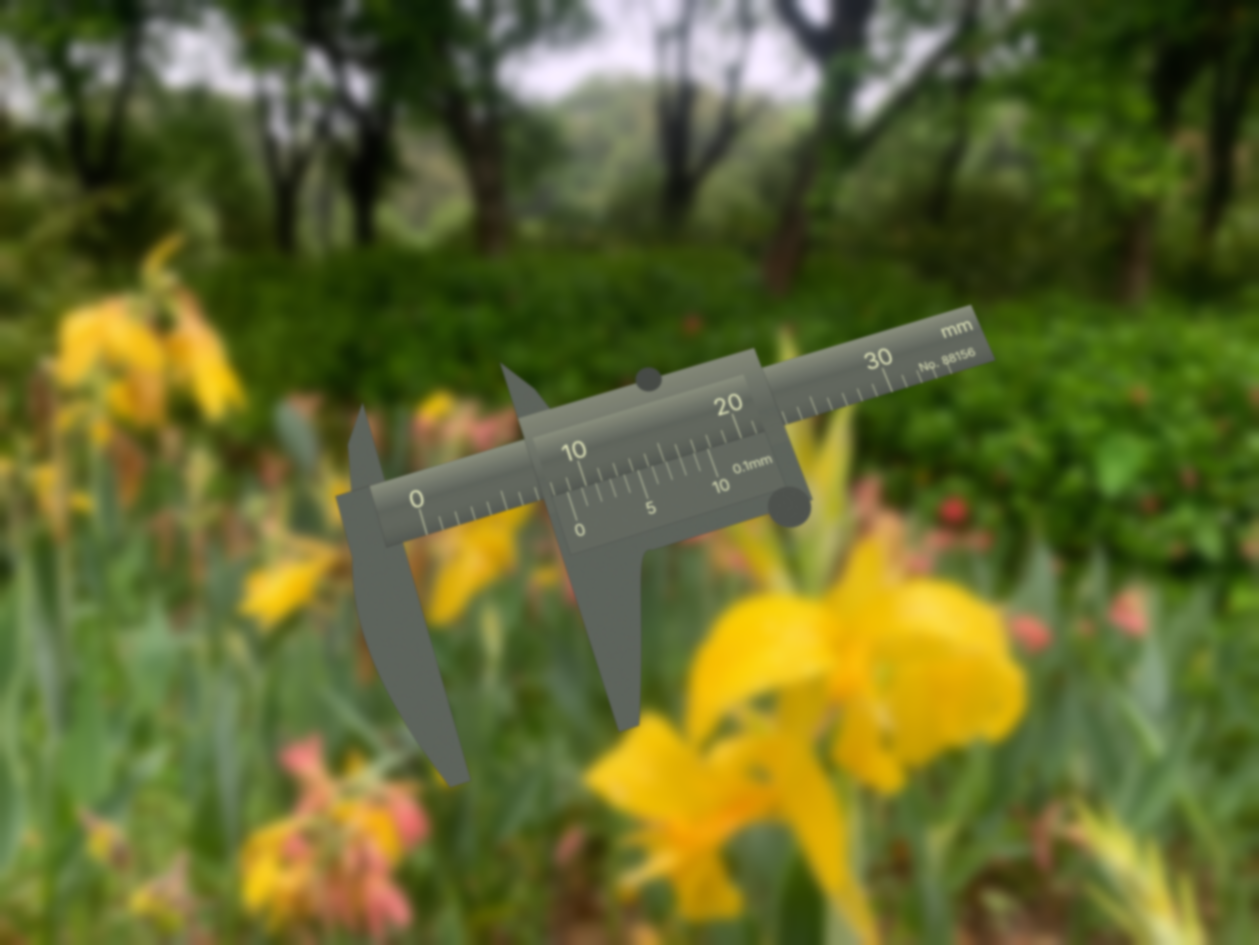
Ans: 8.8,mm
